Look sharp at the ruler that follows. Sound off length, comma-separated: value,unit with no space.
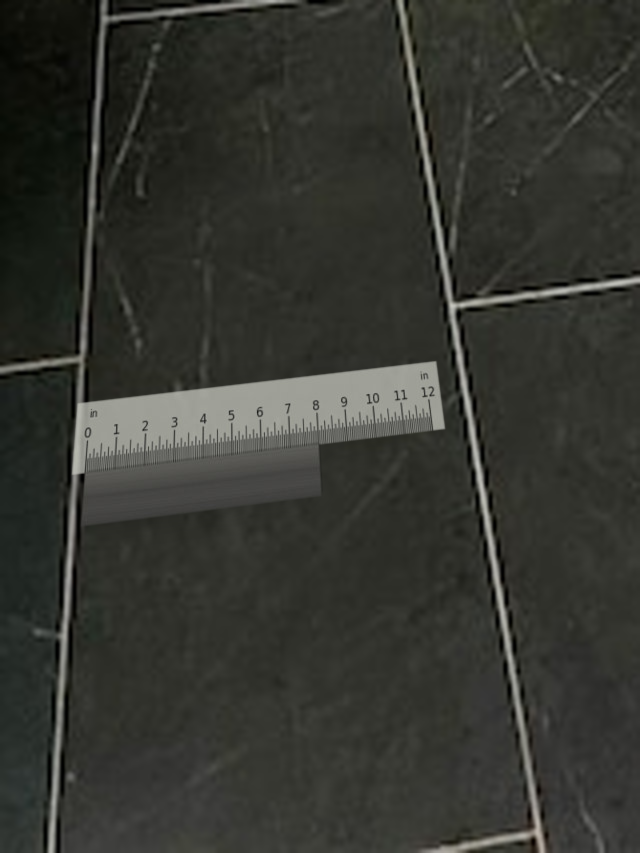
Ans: 8,in
